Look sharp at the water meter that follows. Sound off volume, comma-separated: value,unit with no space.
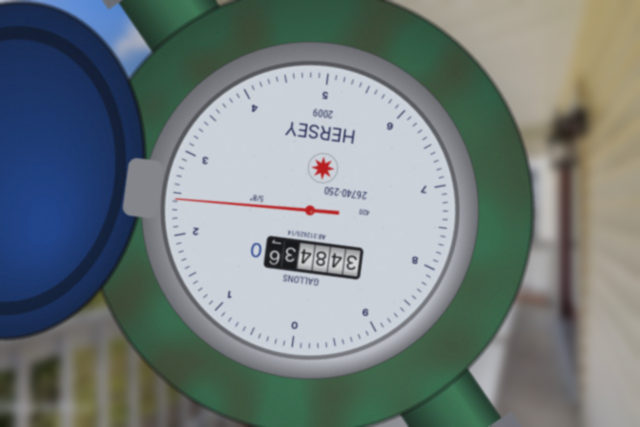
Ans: 3484362.4,gal
